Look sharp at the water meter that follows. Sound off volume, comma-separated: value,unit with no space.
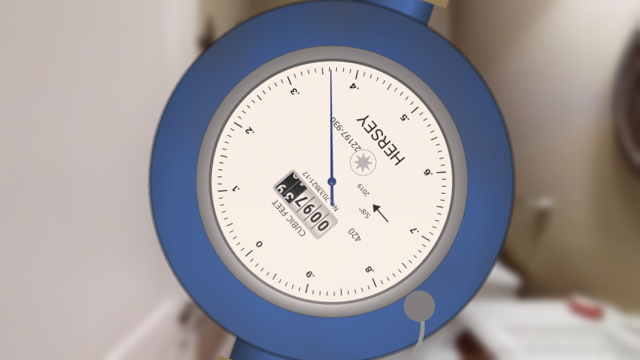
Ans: 9739.36,ft³
